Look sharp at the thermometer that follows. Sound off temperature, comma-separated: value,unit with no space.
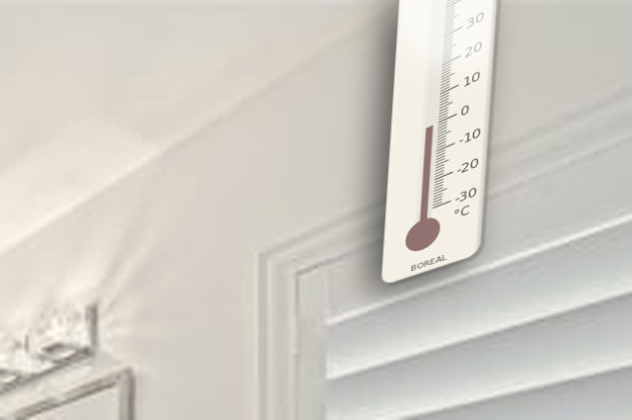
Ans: 0,°C
